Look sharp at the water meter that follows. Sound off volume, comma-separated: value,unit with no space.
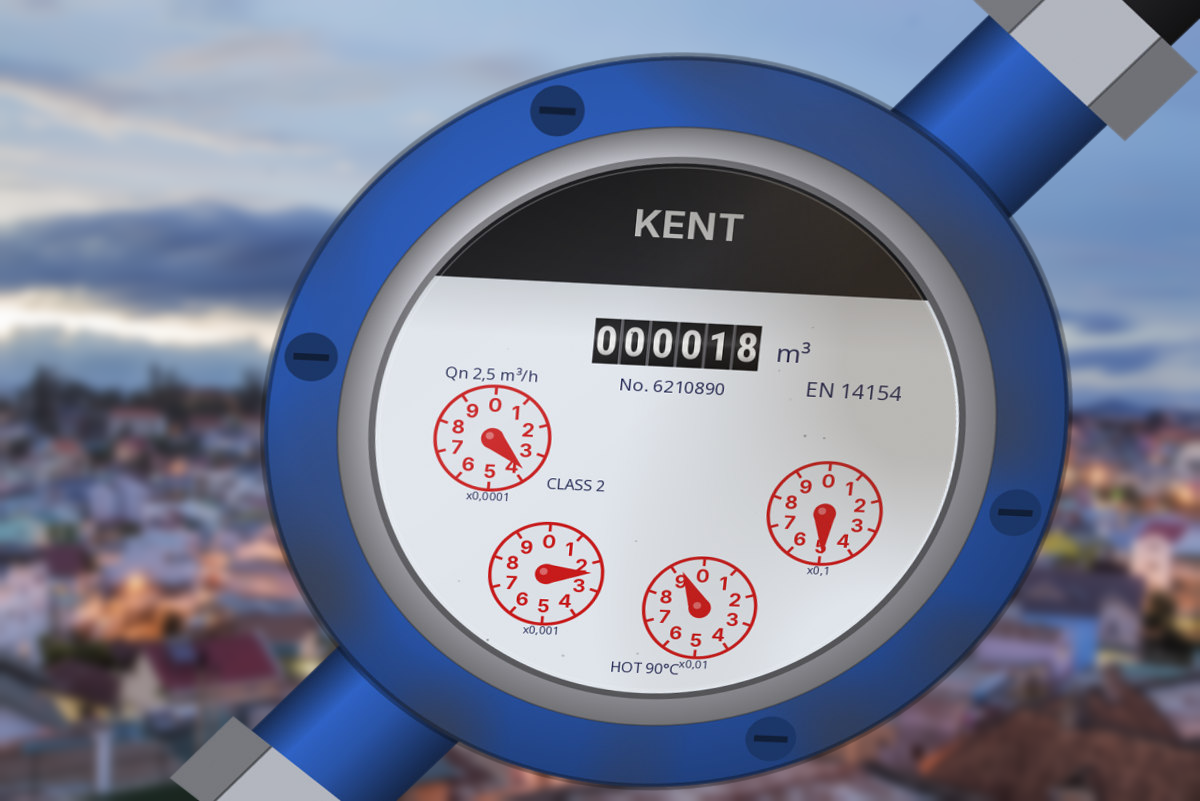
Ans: 18.4923,m³
